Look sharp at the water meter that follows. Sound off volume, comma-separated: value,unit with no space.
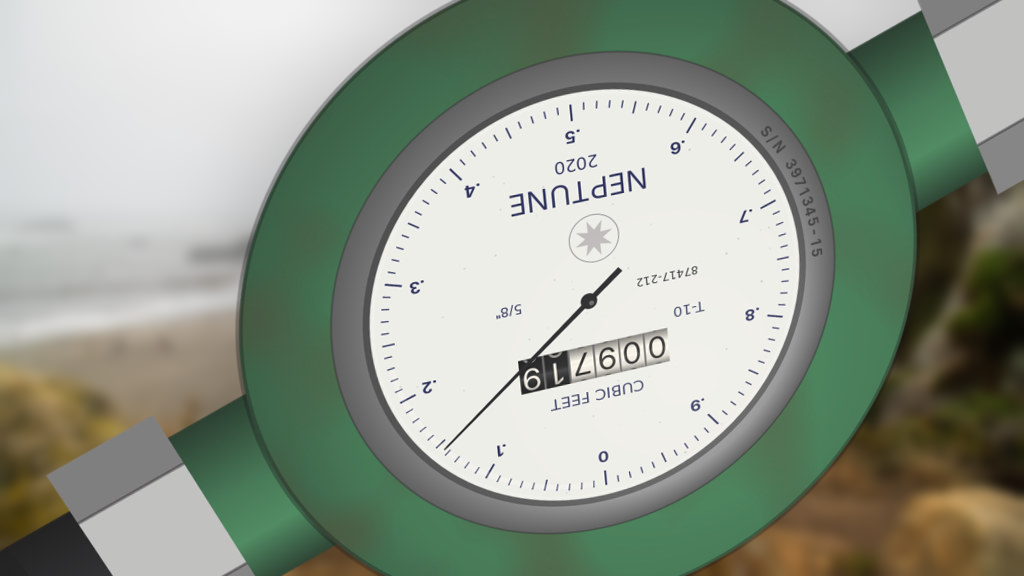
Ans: 9719.14,ft³
